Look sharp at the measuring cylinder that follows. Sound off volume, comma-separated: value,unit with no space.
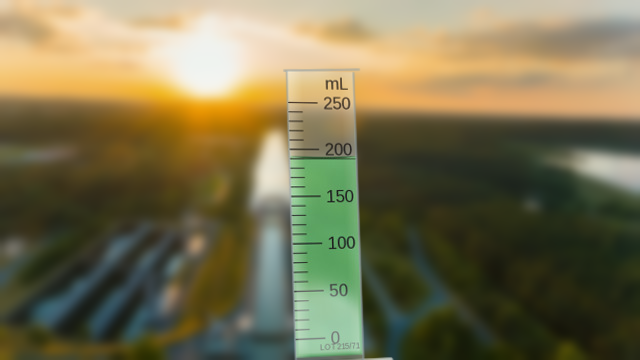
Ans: 190,mL
